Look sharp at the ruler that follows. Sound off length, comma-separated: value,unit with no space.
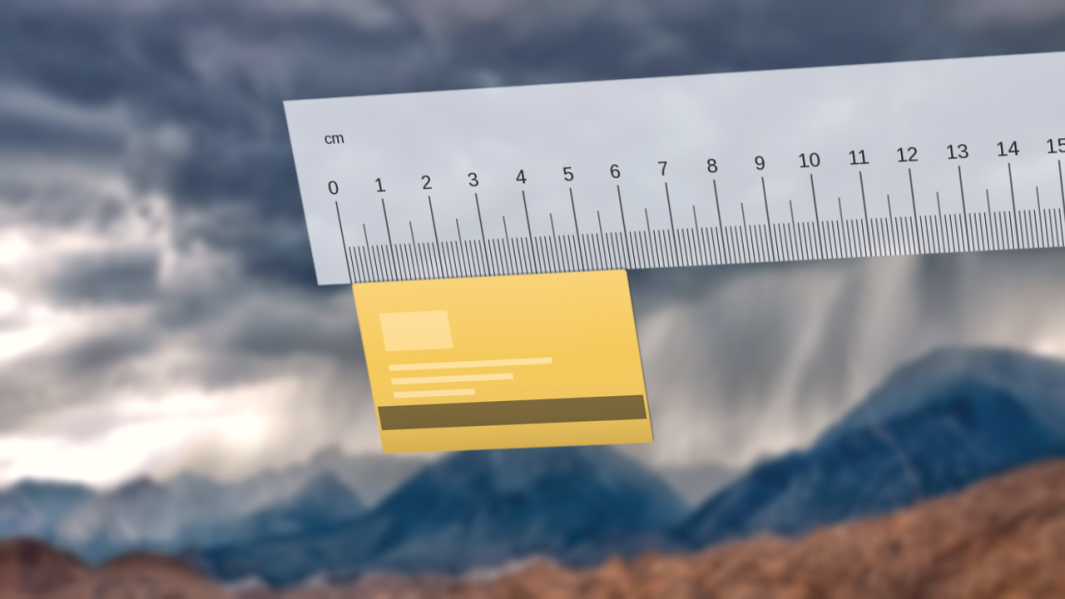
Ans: 5.9,cm
